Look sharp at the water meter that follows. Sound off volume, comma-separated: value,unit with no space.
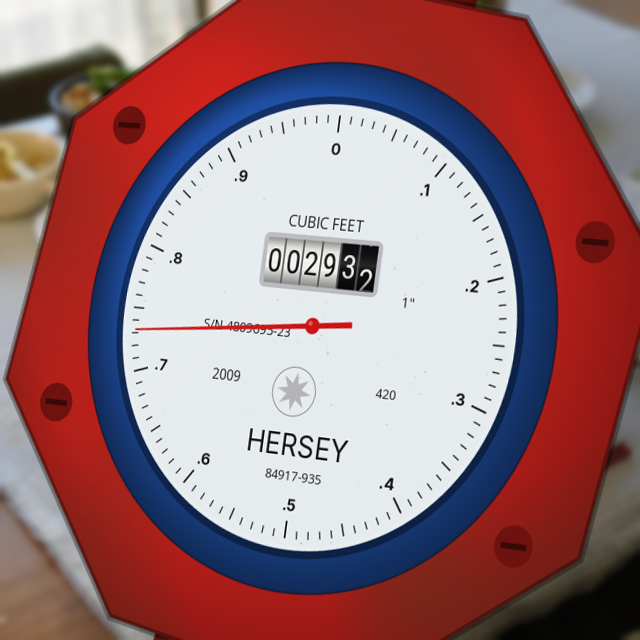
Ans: 2931.73,ft³
